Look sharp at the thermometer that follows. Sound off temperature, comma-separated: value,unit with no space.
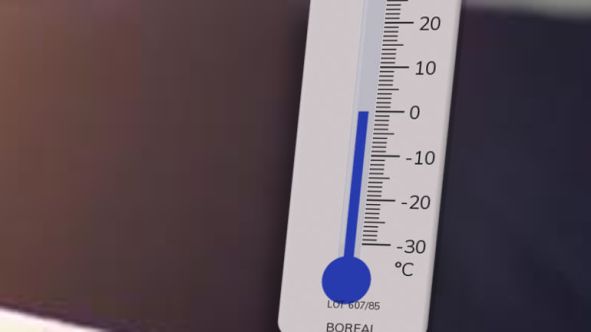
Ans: 0,°C
